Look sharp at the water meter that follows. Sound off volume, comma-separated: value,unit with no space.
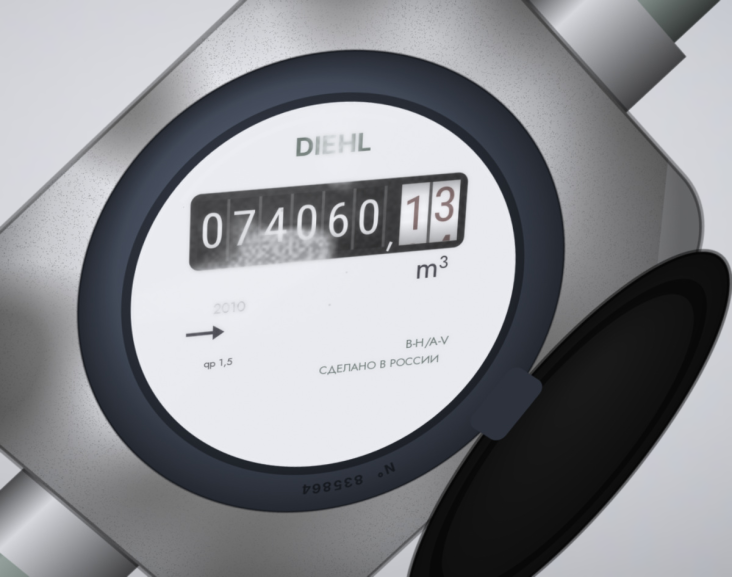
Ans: 74060.13,m³
